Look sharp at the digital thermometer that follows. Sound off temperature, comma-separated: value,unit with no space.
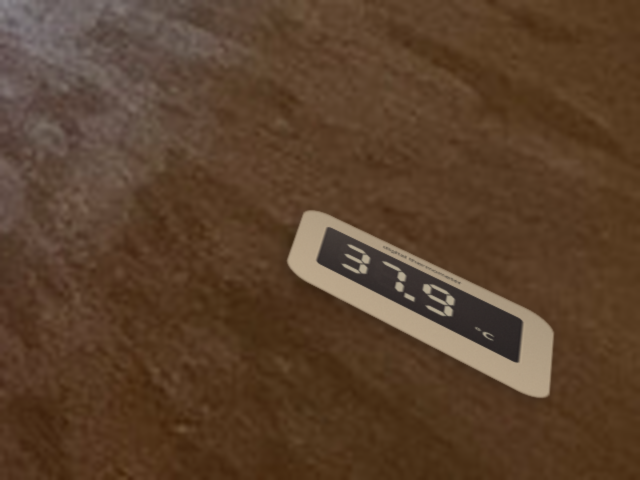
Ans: 37.9,°C
